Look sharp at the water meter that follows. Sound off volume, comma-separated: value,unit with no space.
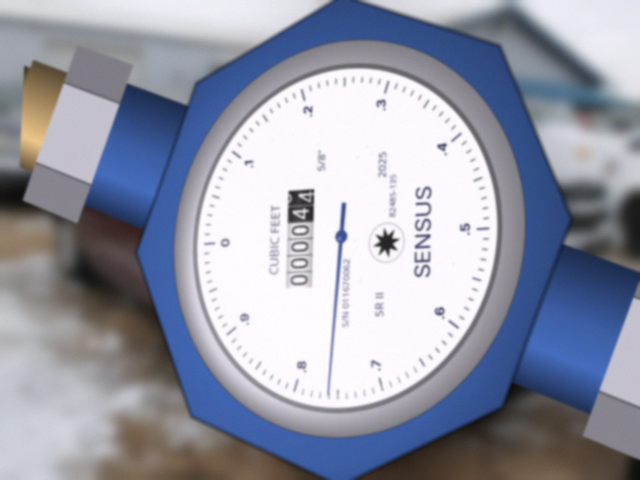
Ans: 43.76,ft³
